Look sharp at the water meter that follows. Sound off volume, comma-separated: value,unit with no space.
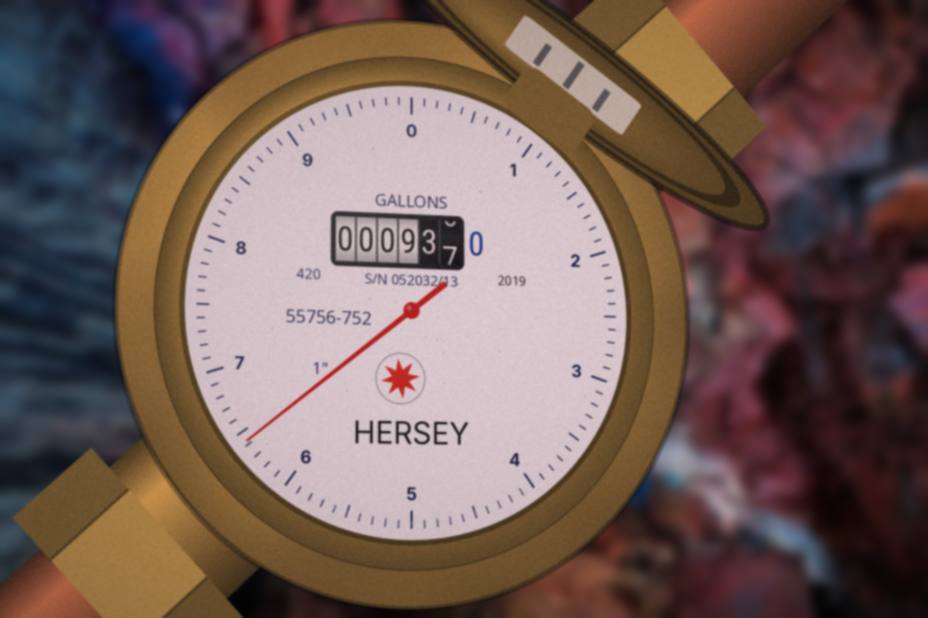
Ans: 9366.4,gal
